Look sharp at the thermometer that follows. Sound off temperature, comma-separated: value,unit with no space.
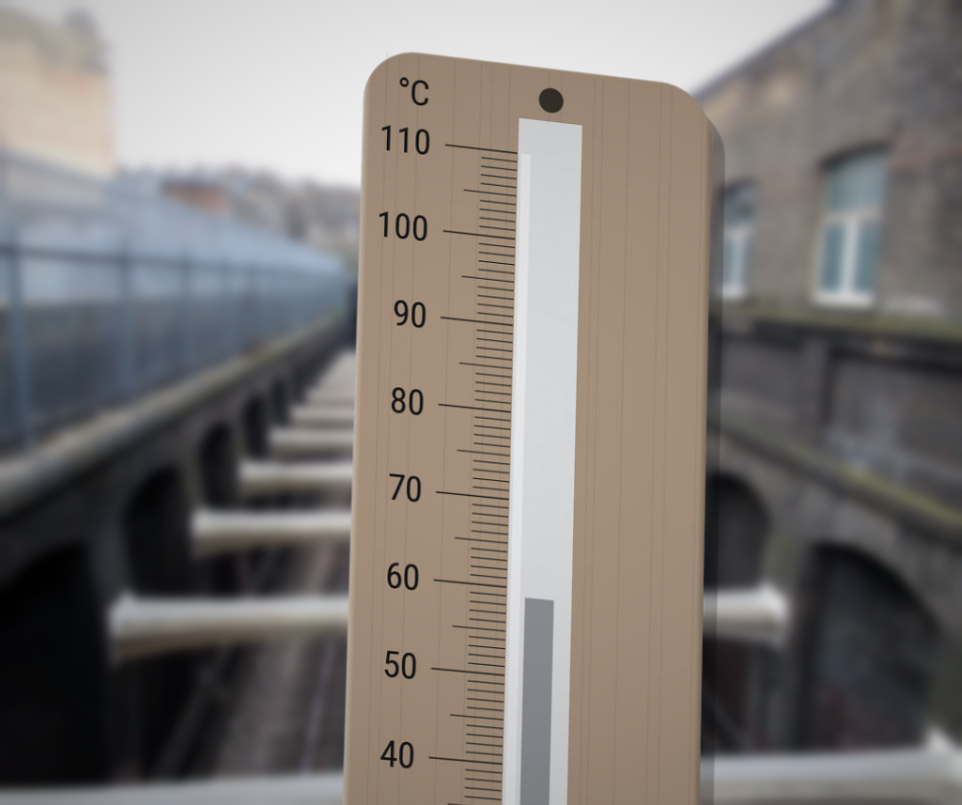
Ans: 59,°C
